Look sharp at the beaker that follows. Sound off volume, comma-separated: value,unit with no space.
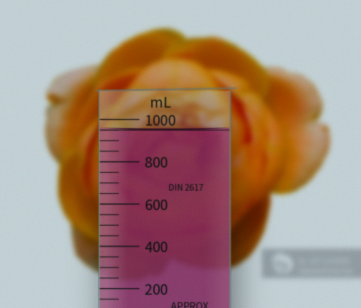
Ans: 950,mL
